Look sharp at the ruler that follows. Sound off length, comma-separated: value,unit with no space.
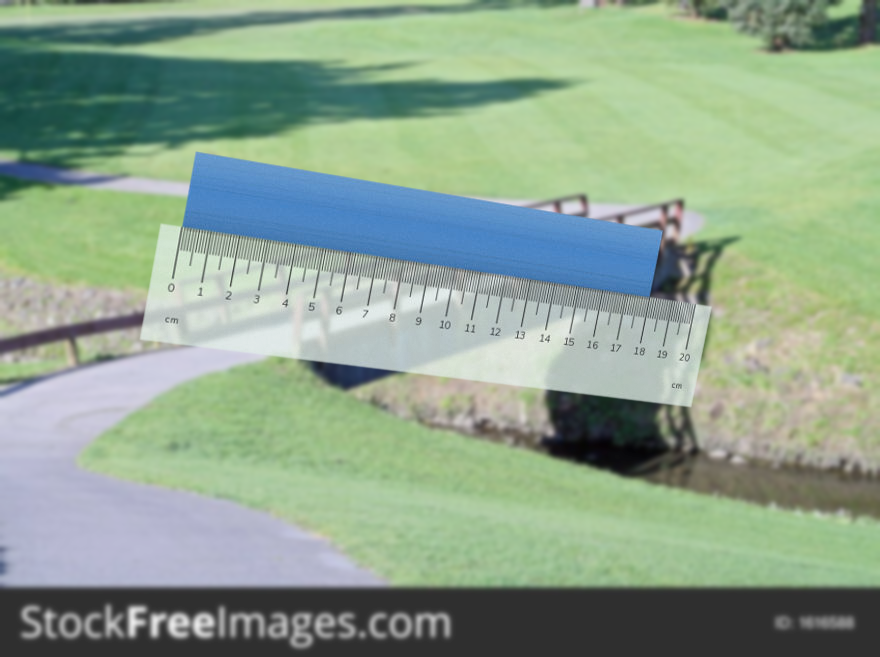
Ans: 18,cm
